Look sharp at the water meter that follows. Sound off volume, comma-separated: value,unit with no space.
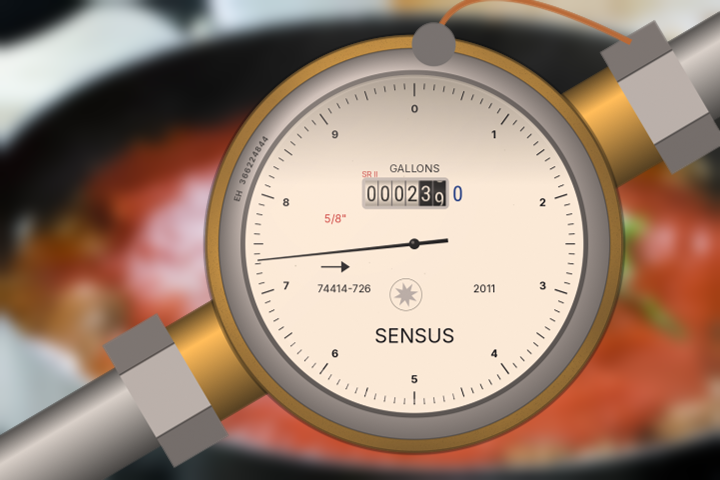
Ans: 2387.3,gal
